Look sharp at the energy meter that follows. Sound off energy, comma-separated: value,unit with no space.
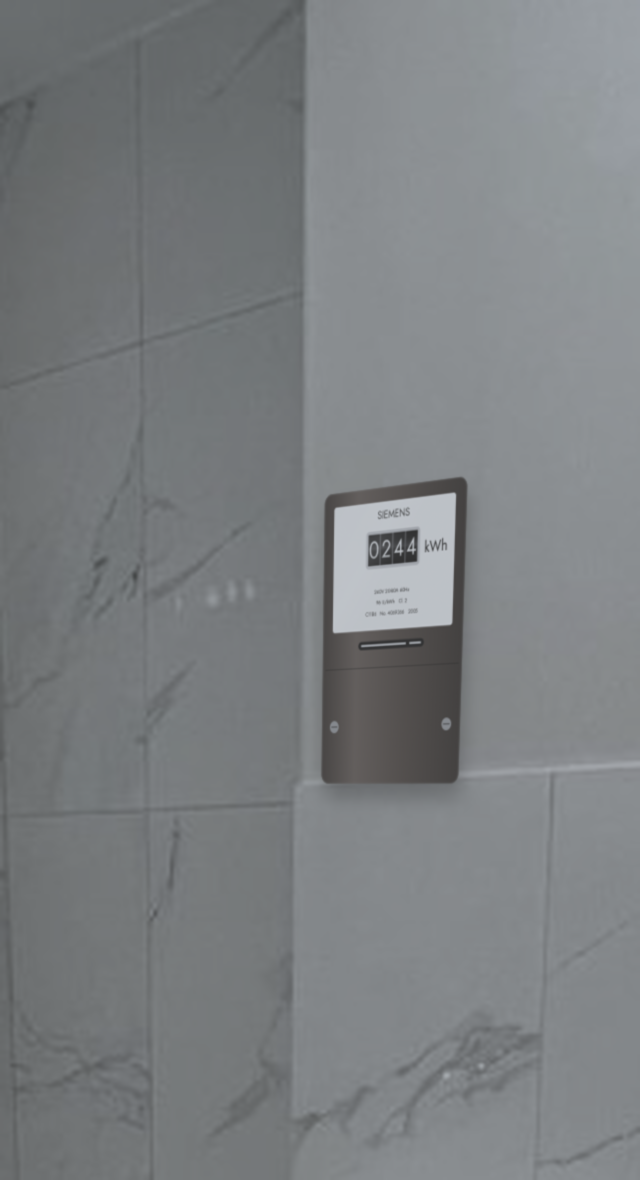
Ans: 244,kWh
